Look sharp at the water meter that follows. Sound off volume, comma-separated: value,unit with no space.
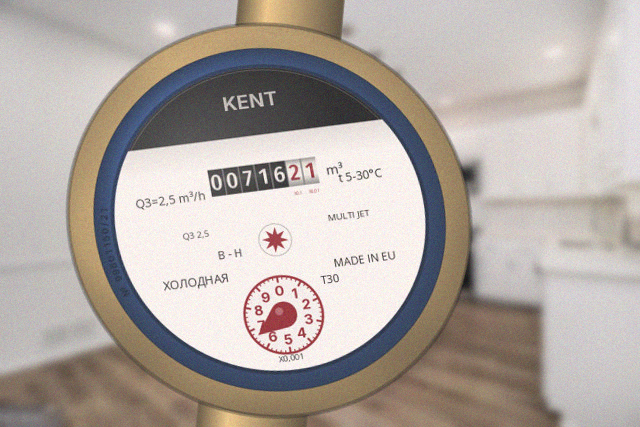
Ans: 716.216,m³
